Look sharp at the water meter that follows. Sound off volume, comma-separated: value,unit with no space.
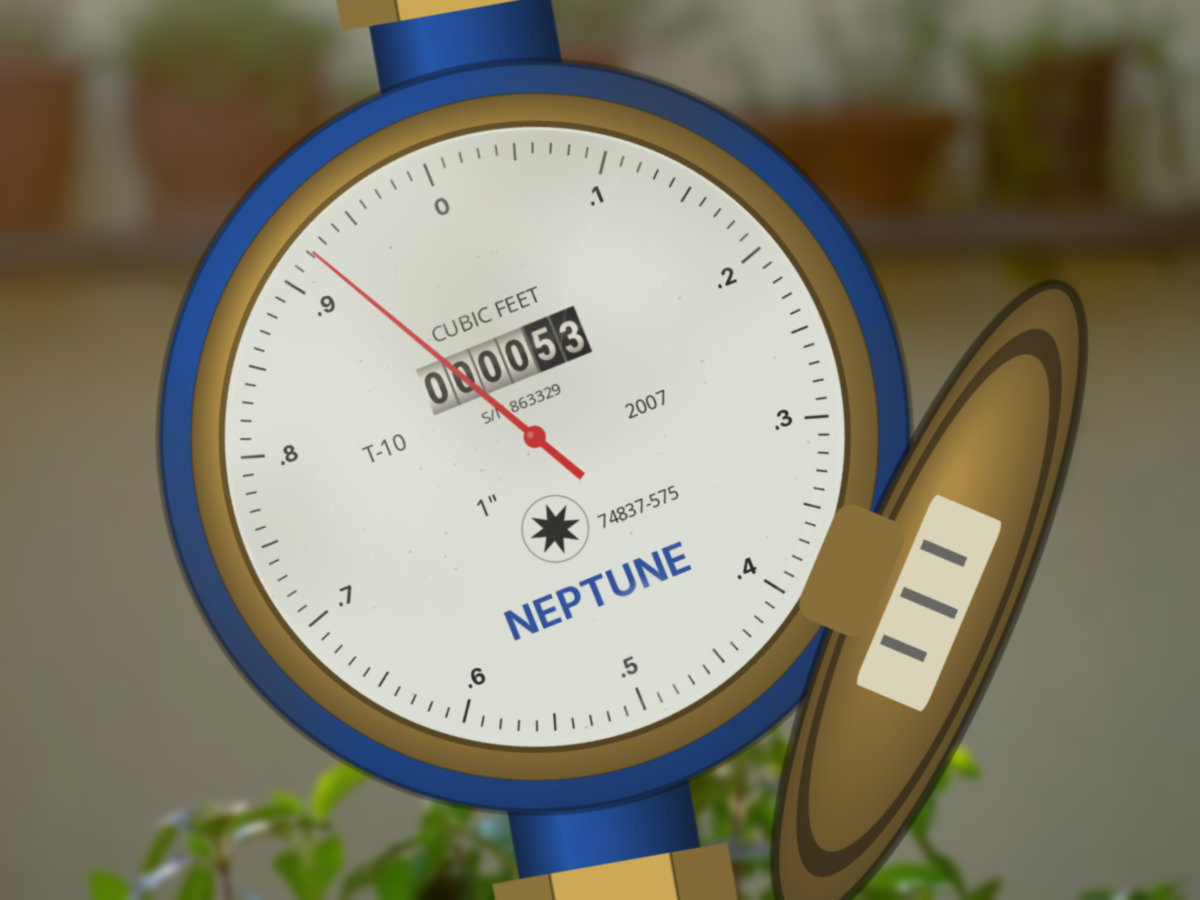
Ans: 52.92,ft³
